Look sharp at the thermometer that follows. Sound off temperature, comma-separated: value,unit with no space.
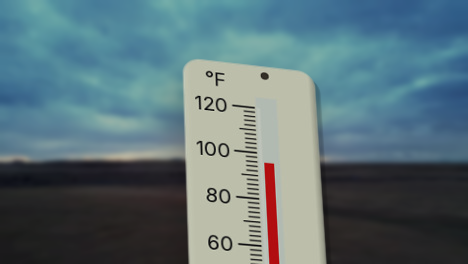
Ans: 96,°F
